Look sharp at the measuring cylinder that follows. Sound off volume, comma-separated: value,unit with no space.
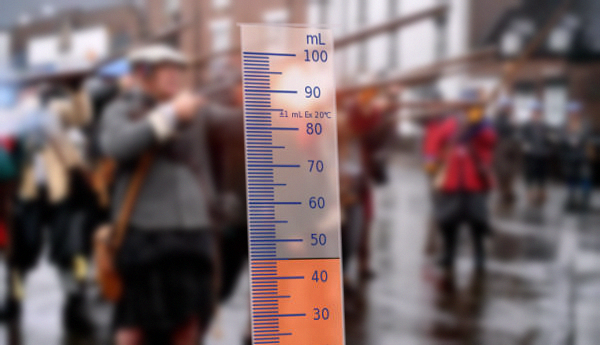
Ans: 45,mL
